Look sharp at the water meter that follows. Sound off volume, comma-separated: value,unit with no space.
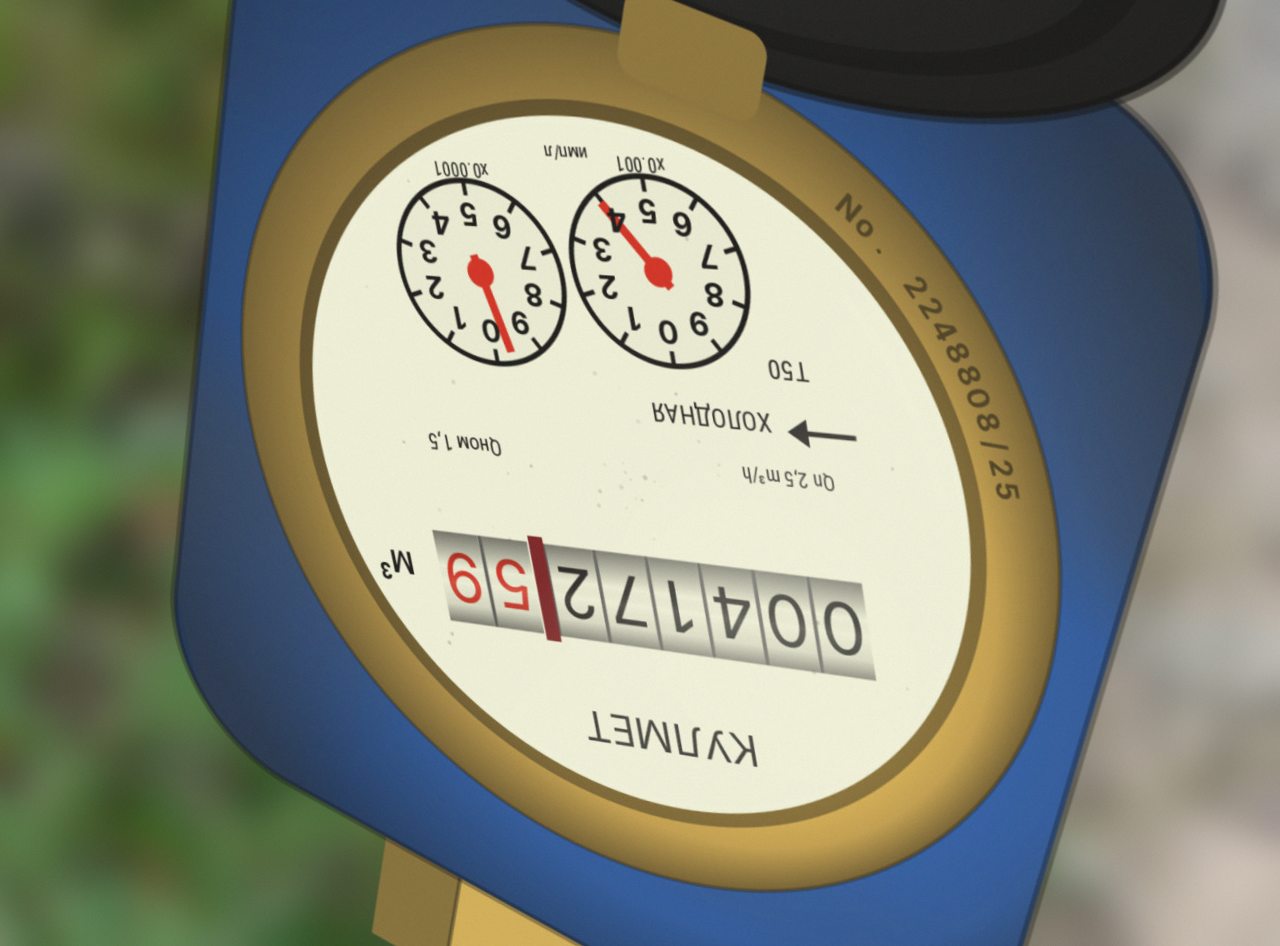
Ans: 4172.5939,m³
